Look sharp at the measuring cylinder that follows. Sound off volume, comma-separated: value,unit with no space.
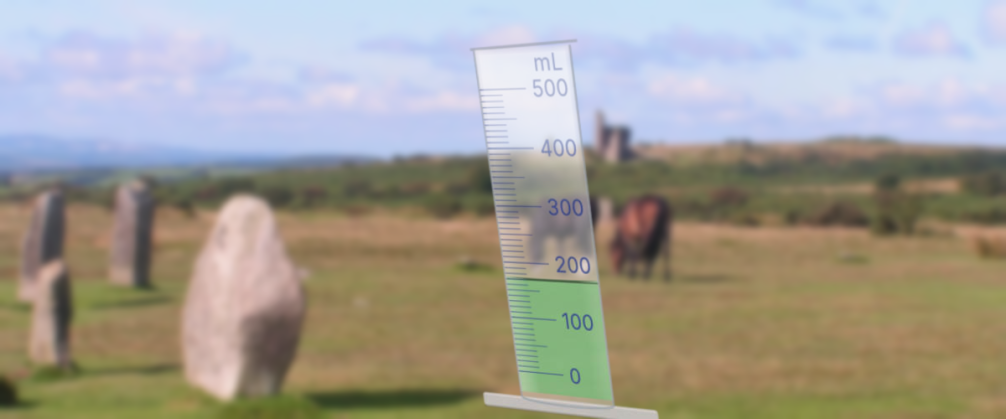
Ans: 170,mL
